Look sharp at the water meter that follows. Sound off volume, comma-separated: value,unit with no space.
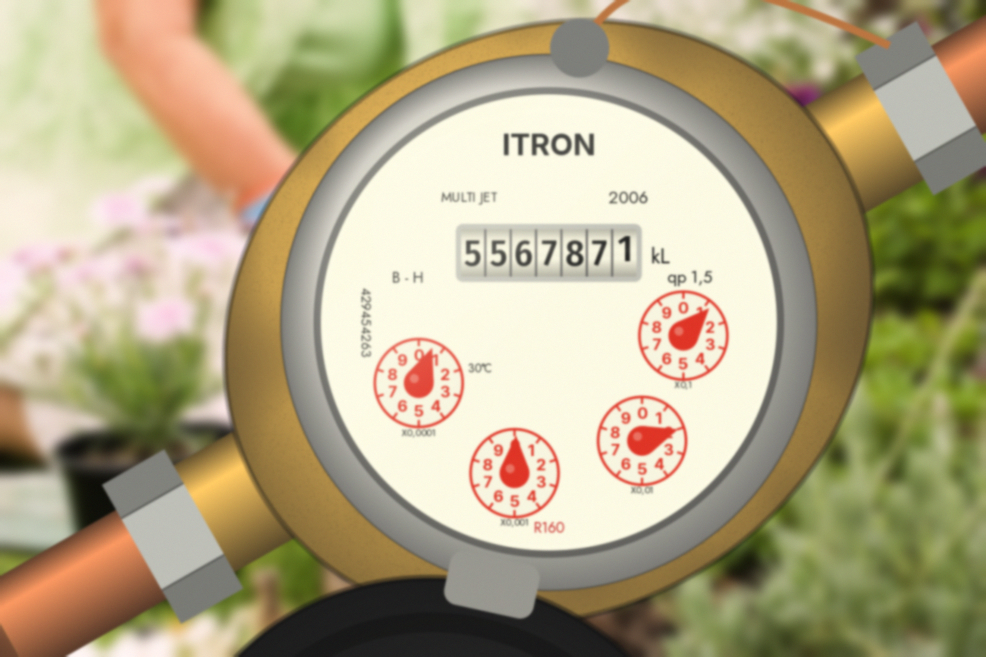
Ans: 5567871.1200,kL
